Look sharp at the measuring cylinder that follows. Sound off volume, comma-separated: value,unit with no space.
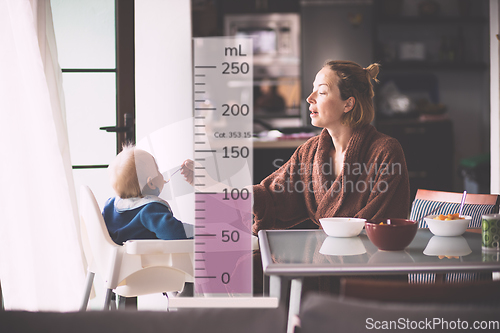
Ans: 100,mL
